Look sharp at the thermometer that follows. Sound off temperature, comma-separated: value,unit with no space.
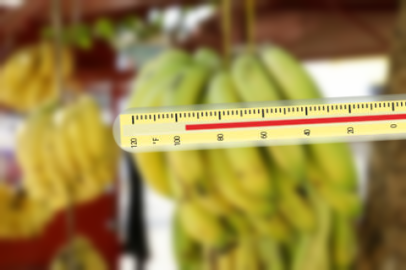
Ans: 96,°F
